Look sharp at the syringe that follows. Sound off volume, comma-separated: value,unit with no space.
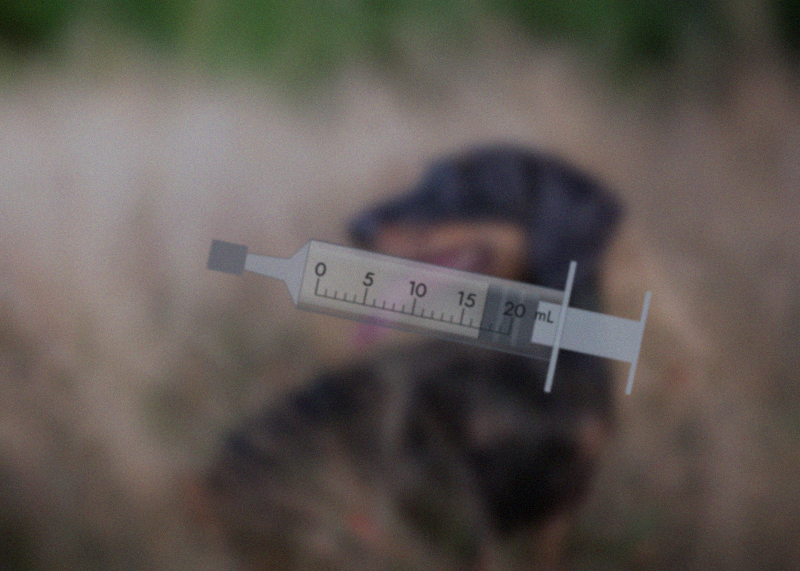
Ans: 17,mL
